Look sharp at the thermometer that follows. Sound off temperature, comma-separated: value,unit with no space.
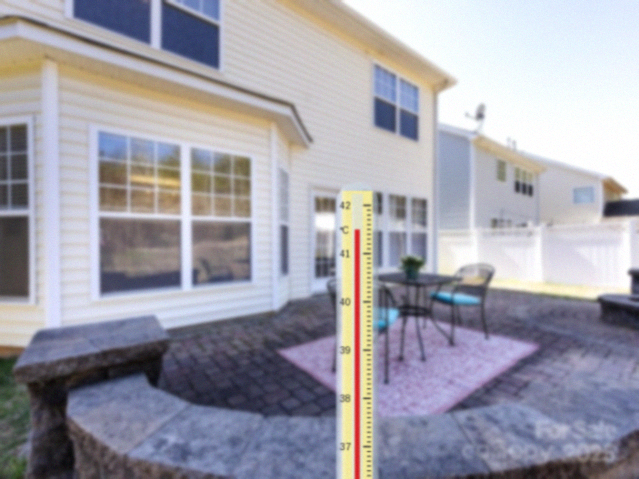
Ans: 41.5,°C
